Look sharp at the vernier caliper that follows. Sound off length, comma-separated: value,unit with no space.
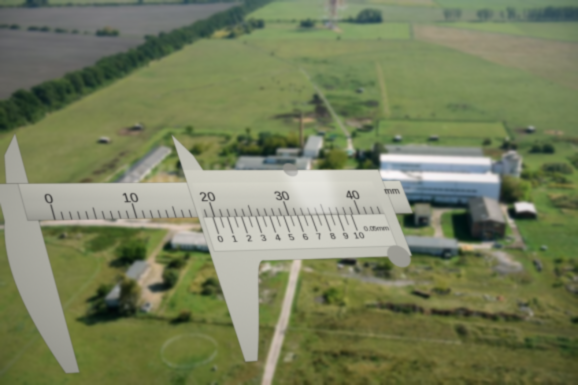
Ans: 19.8,mm
